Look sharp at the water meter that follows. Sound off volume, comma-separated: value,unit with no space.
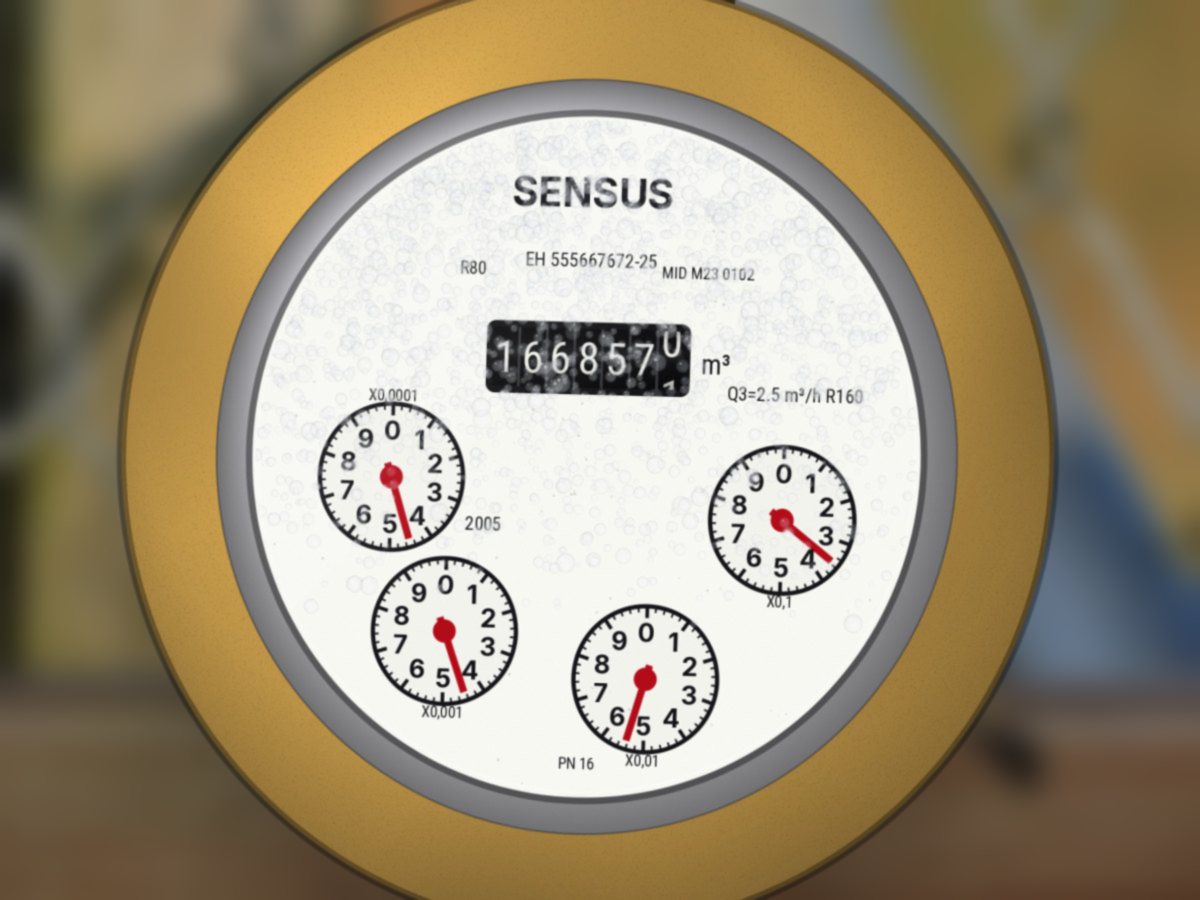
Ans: 1668570.3544,m³
